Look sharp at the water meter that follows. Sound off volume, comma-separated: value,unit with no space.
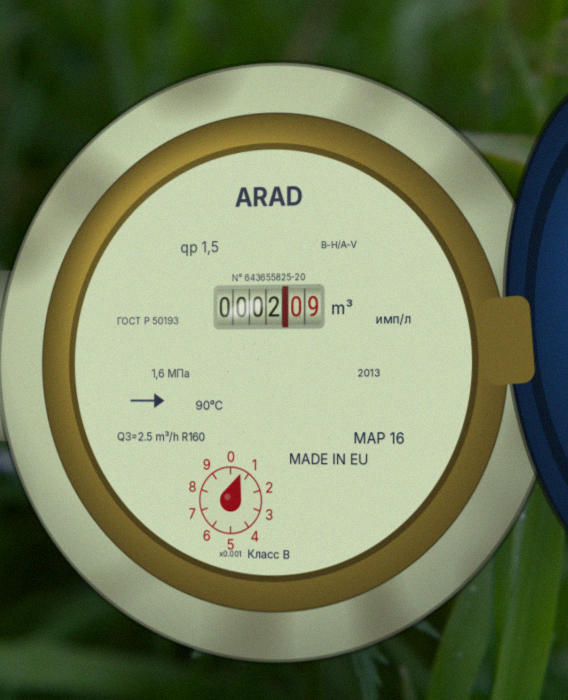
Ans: 2.090,m³
